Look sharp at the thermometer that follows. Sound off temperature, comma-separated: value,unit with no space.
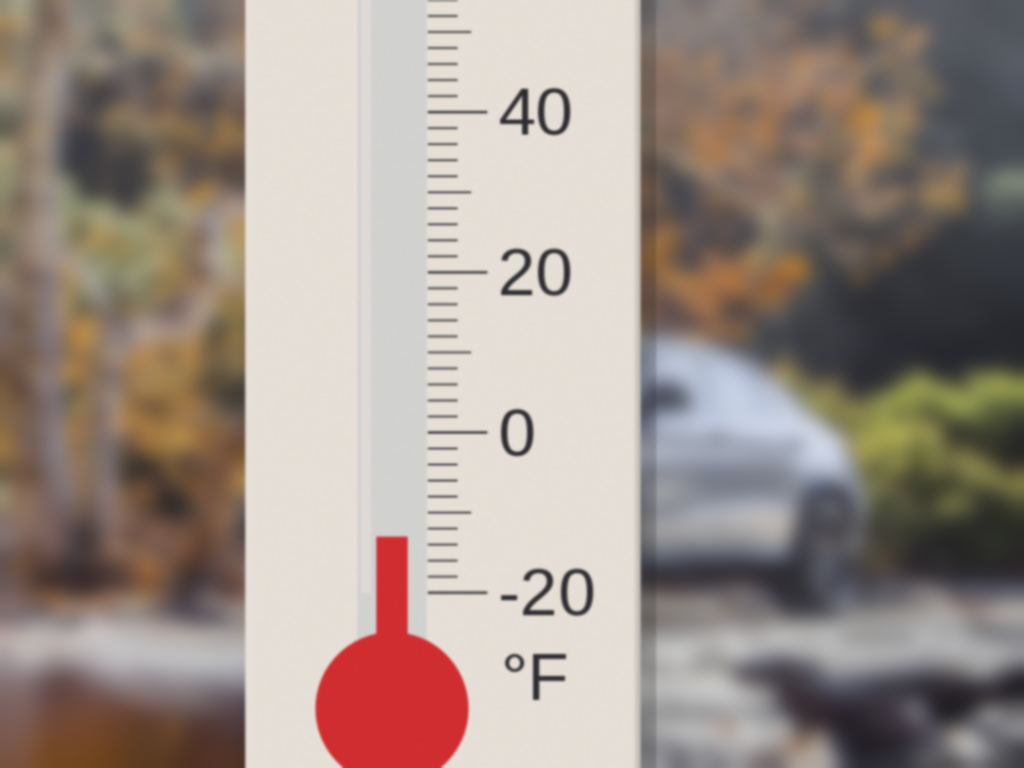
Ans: -13,°F
